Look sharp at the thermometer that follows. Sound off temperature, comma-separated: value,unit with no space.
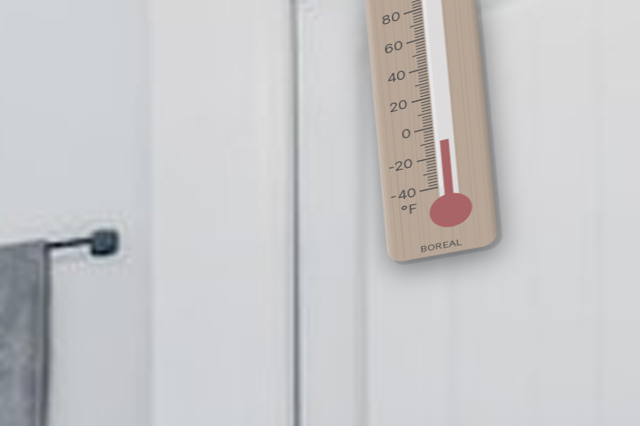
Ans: -10,°F
